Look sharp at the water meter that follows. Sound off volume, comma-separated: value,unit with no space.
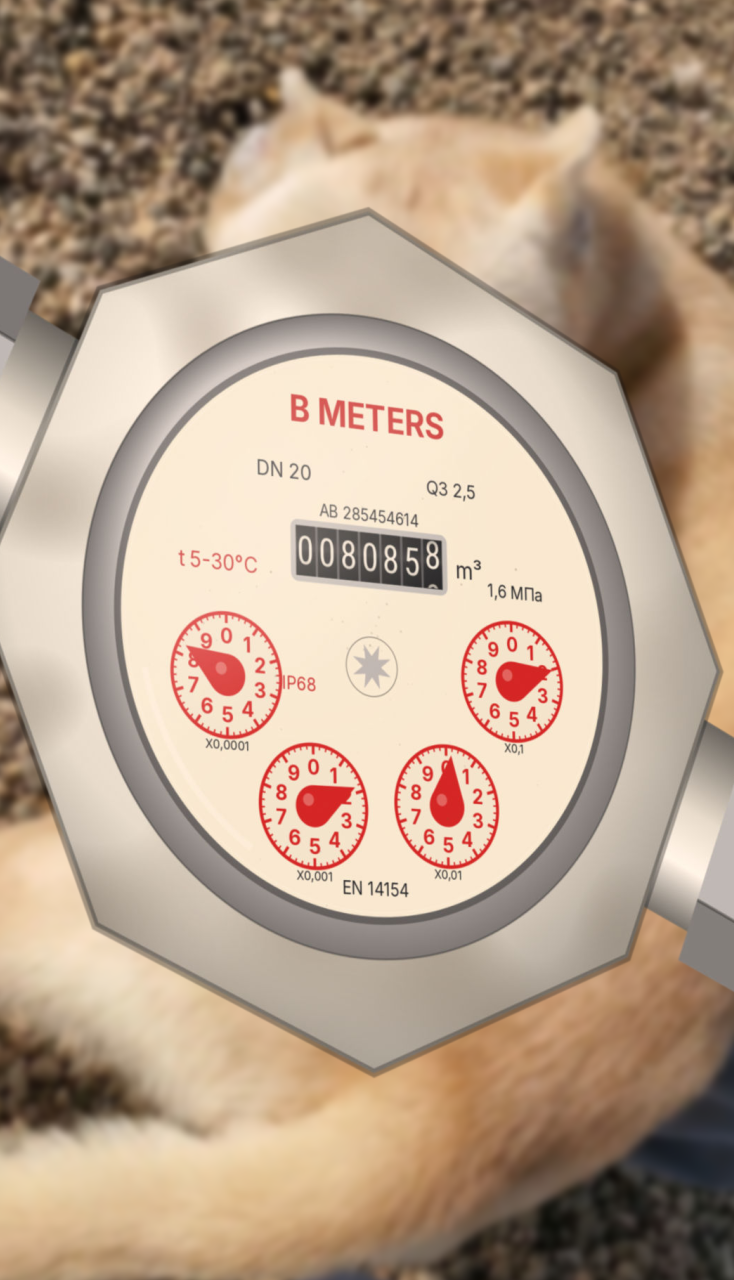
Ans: 80858.2018,m³
